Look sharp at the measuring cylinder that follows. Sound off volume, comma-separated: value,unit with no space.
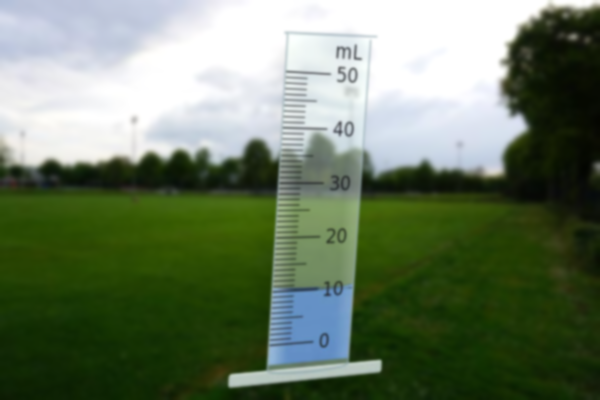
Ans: 10,mL
